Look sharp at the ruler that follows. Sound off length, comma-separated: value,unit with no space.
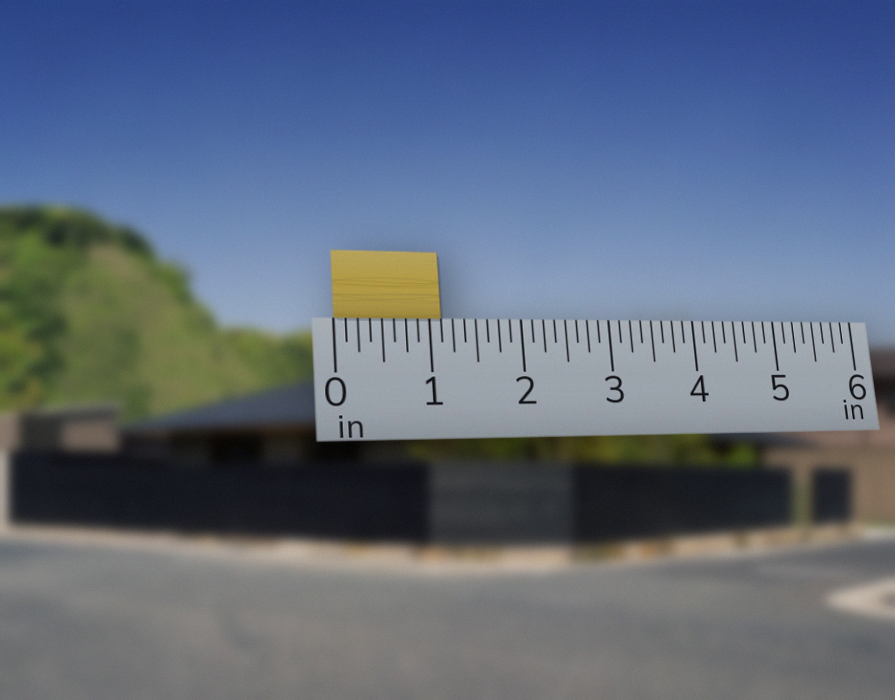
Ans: 1.125,in
